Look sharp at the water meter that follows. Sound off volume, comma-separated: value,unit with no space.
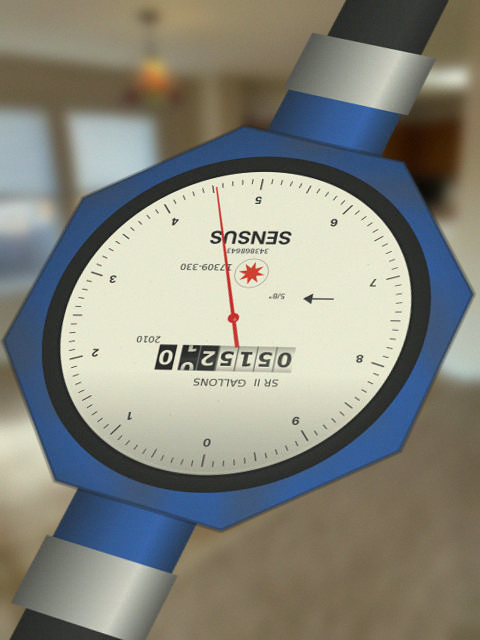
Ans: 515204.5,gal
